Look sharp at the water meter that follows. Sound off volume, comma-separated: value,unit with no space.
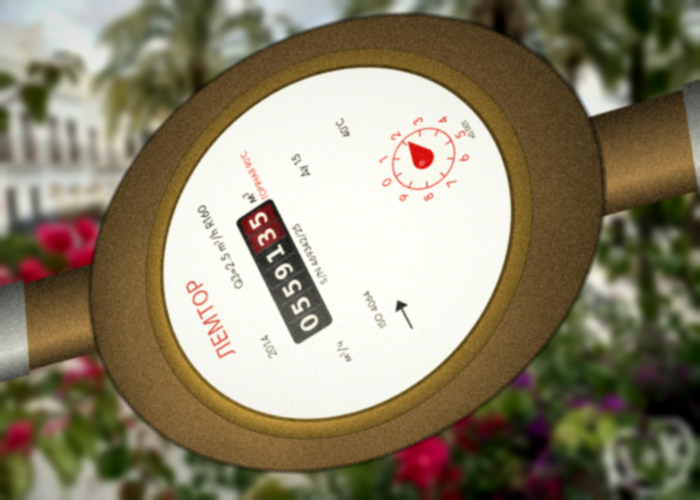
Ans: 5591.352,m³
